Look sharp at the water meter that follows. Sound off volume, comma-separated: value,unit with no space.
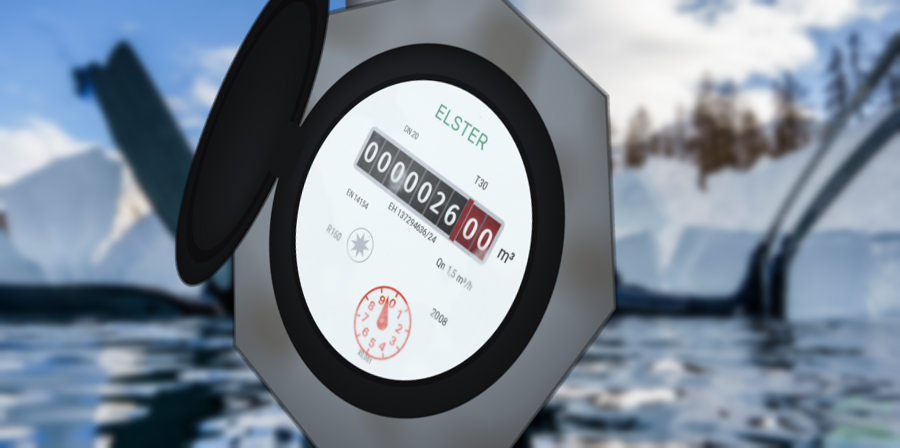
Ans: 25.999,m³
